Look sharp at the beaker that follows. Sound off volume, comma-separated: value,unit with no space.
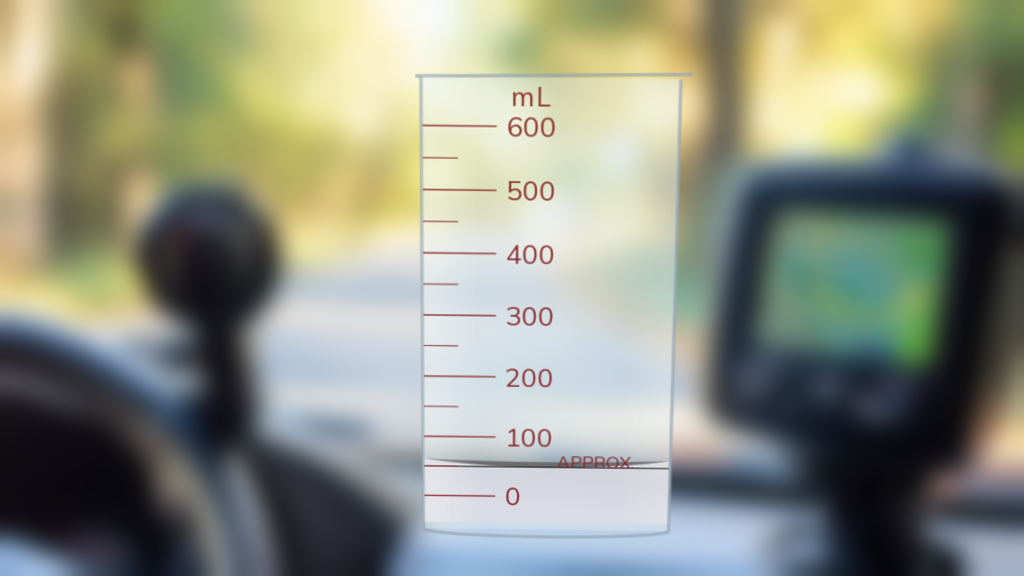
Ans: 50,mL
